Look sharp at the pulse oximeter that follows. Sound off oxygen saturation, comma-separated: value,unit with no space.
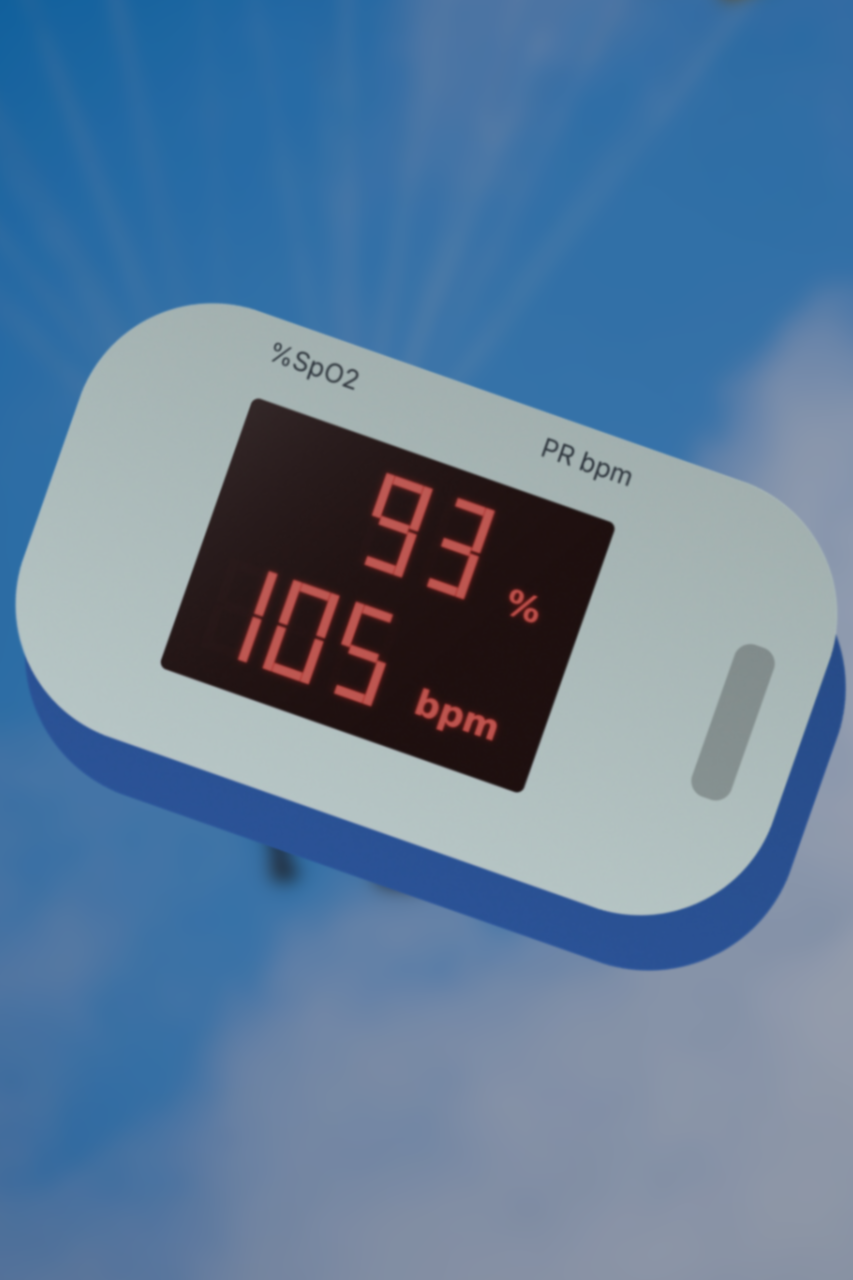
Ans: 93,%
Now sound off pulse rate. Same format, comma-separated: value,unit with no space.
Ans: 105,bpm
